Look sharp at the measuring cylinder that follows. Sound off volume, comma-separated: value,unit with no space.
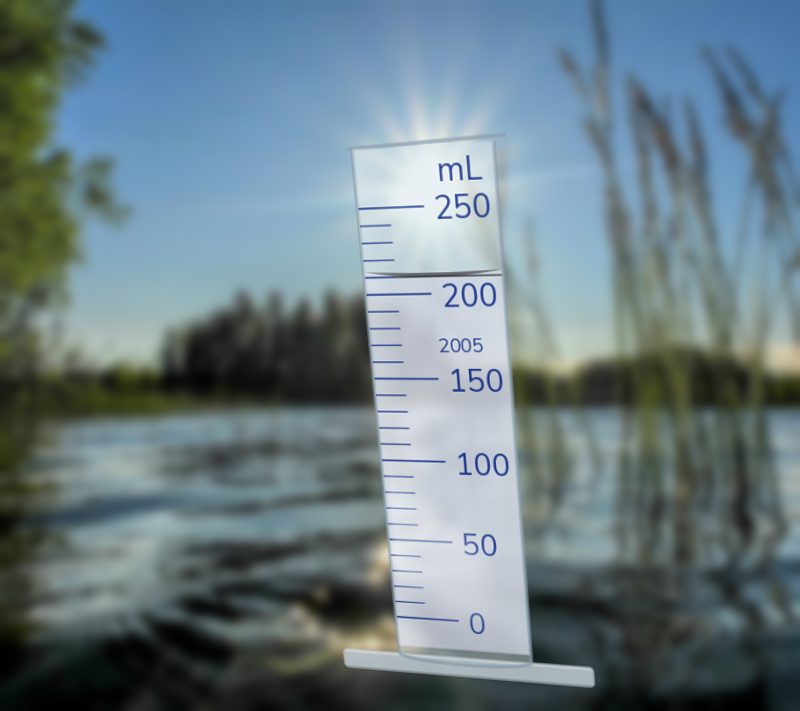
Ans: 210,mL
